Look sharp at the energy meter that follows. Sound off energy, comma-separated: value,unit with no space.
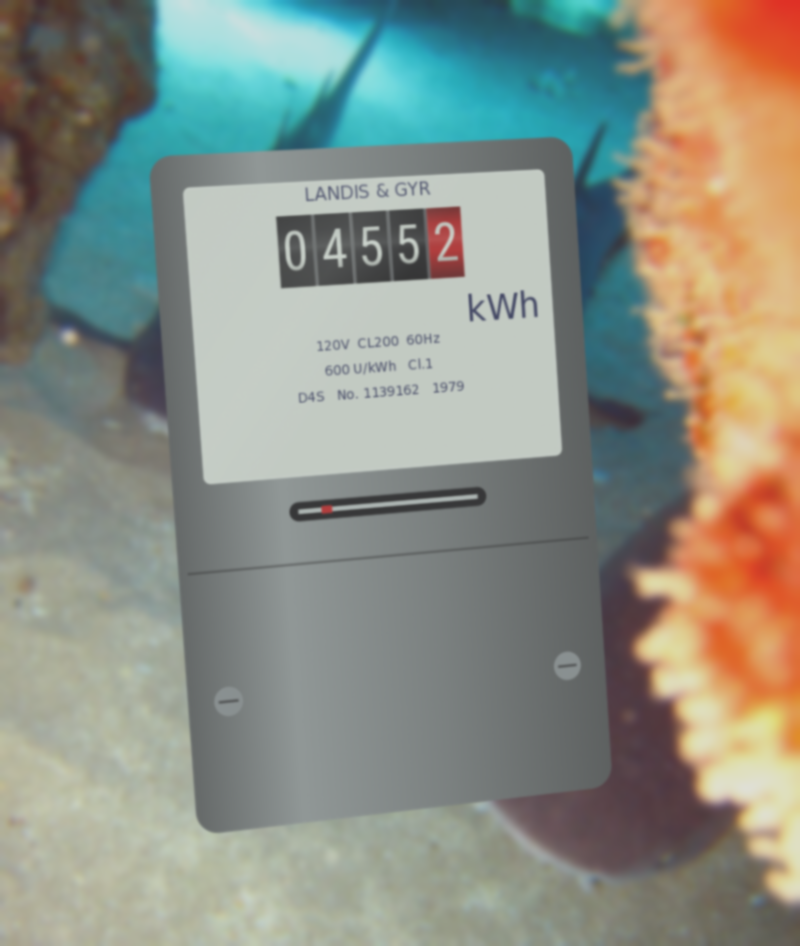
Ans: 455.2,kWh
